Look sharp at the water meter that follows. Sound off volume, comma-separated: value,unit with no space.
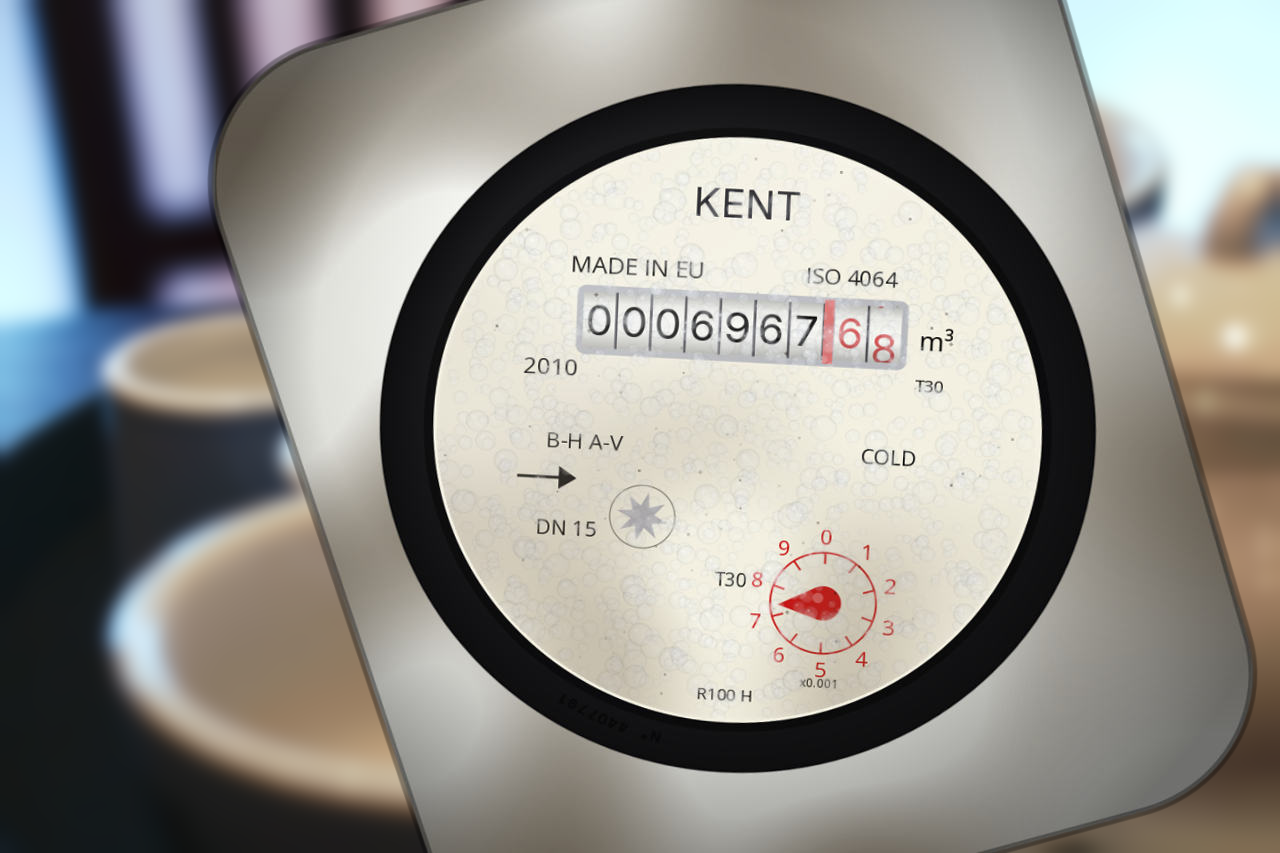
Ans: 6967.677,m³
